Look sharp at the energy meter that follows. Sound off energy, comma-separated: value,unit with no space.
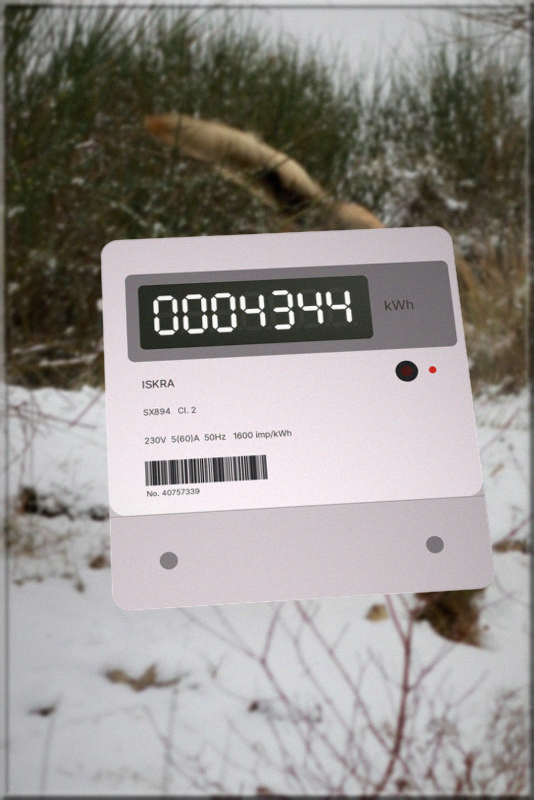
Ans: 4344,kWh
